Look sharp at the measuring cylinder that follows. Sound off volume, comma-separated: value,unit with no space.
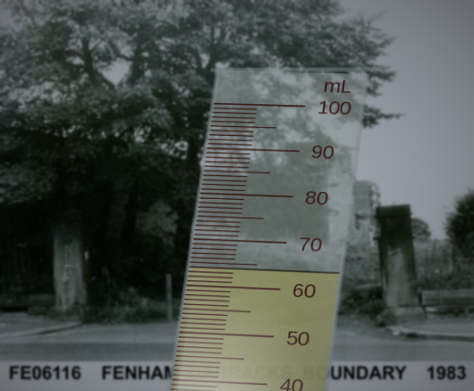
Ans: 64,mL
